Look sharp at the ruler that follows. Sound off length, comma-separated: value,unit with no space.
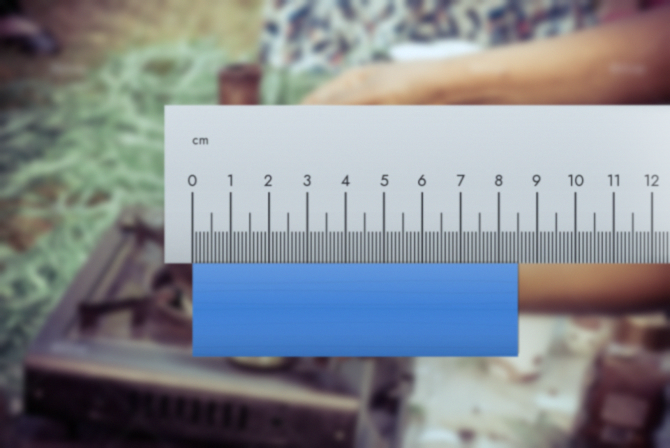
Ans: 8.5,cm
